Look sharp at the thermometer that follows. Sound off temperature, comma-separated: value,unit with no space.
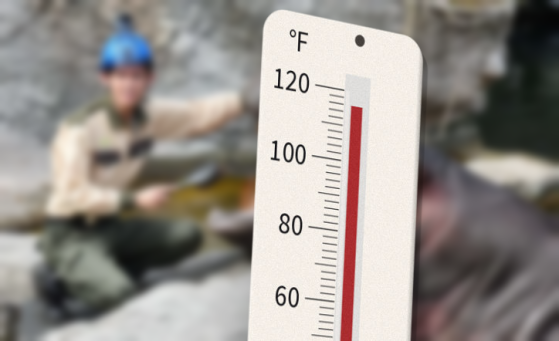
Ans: 116,°F
